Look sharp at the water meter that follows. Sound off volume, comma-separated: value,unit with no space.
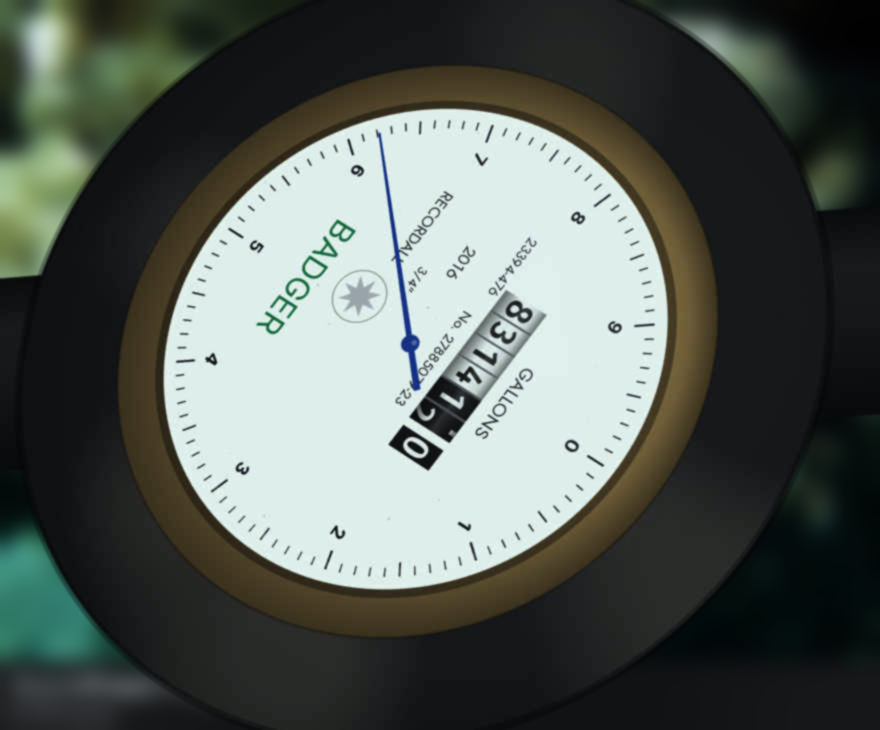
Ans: 8314116.2,gal
